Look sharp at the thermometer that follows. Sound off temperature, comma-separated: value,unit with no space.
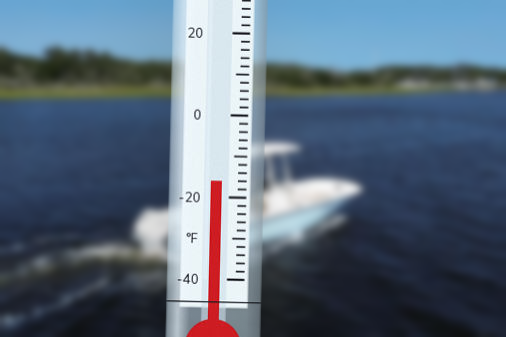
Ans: -16,°F
